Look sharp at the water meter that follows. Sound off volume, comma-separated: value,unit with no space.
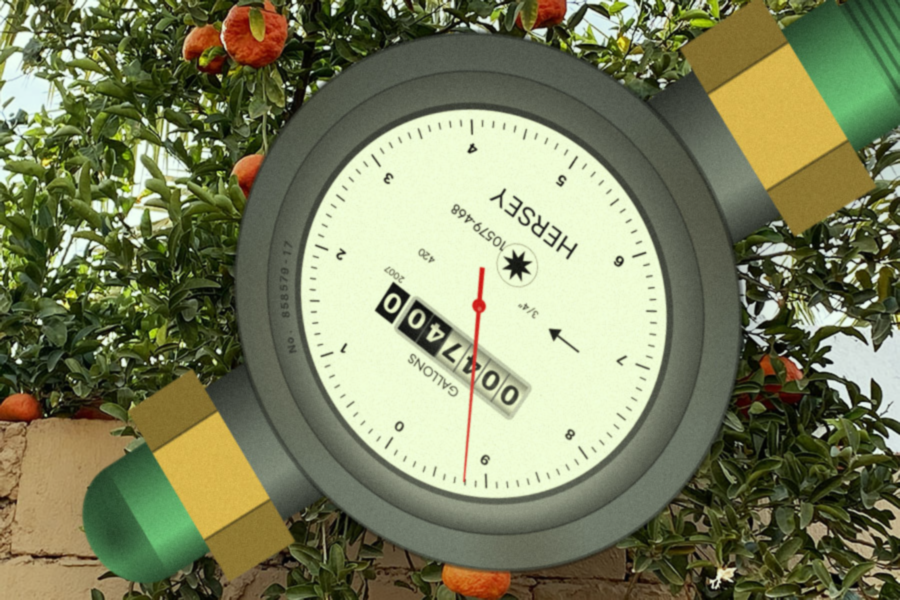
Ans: 47399.2,gal
